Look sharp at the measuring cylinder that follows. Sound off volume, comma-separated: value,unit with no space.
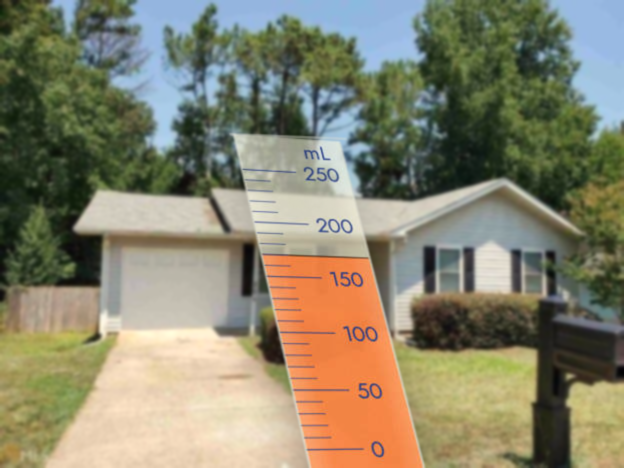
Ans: 170,mL
